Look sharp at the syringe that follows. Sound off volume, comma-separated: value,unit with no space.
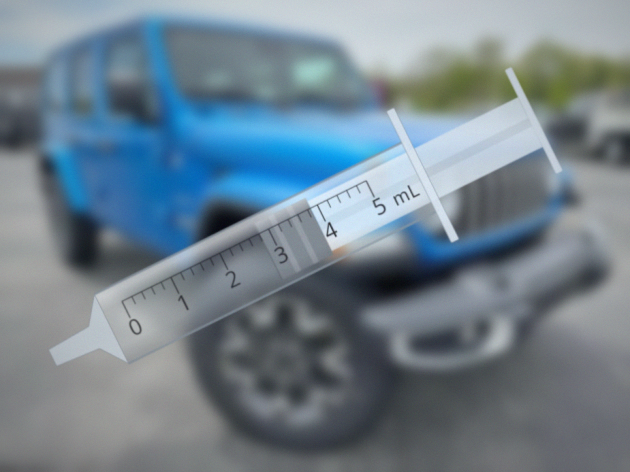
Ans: 2.8,mL
